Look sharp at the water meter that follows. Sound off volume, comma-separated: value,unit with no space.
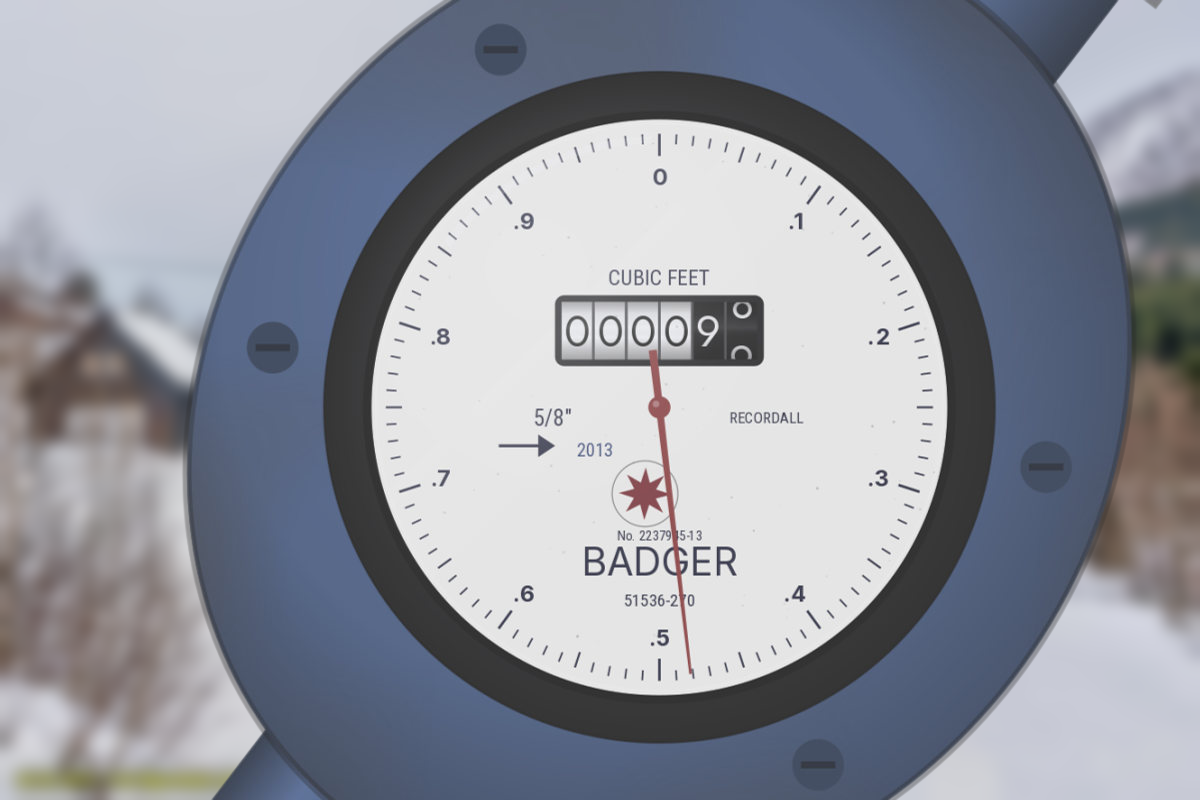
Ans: 98.48,ft³
